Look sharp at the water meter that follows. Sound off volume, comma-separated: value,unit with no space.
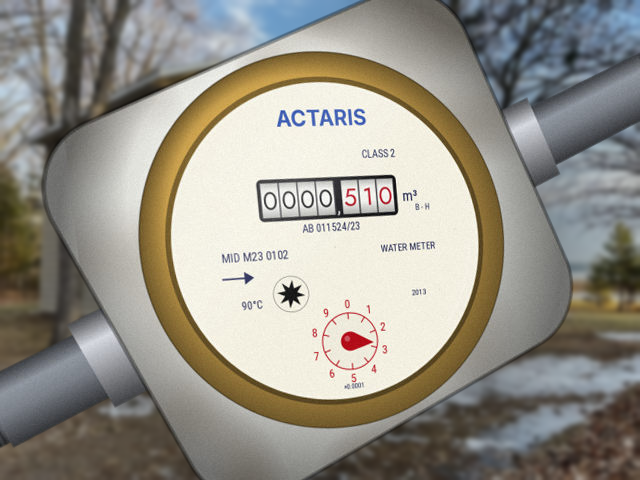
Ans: 0.5102,m³
